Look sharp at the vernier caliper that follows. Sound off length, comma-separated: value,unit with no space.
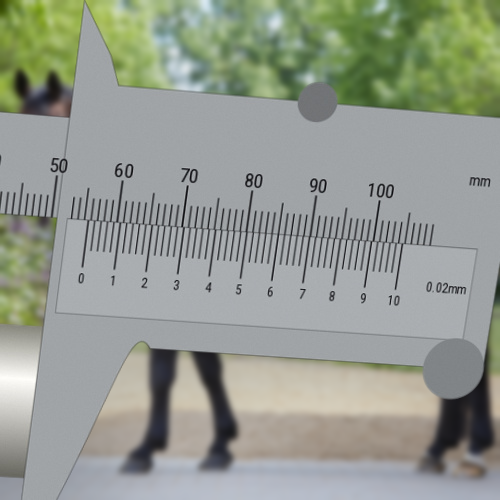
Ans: 55.6,mm
